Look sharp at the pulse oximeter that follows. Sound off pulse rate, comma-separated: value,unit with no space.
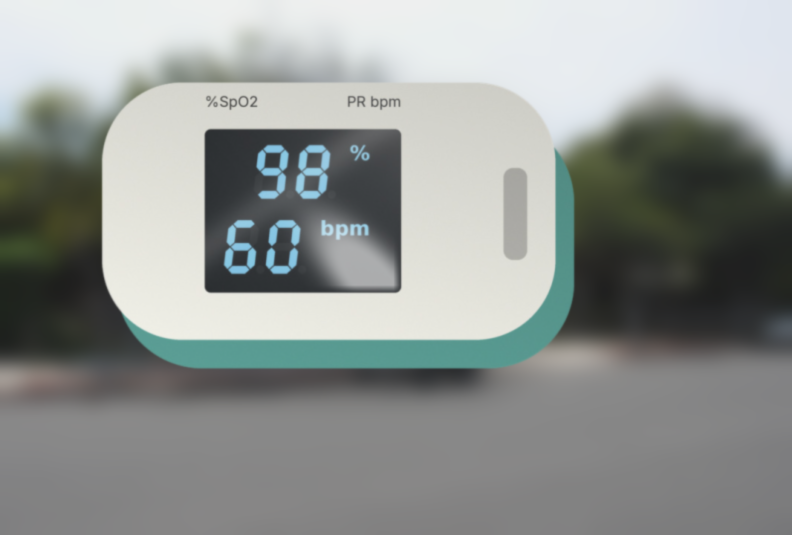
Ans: 60,bpm
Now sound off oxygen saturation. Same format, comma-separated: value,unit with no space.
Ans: 98,%
